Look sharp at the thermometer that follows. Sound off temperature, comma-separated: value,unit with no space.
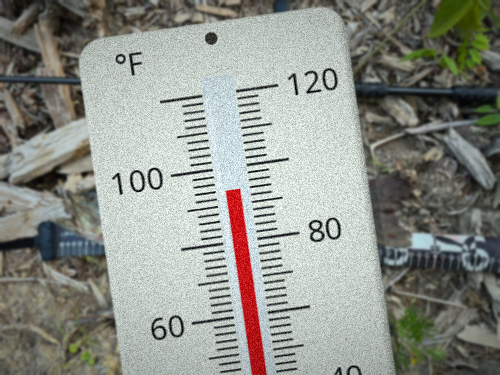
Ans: 94,°F
